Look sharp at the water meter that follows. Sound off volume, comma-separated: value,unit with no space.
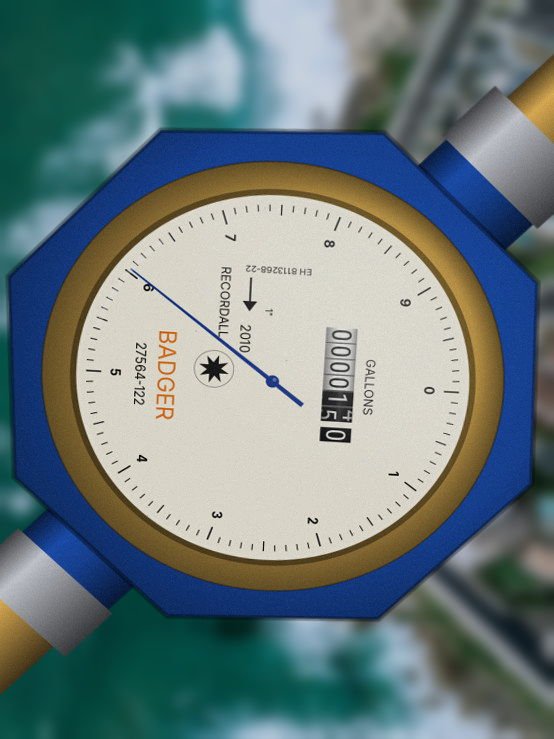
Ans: 146.0,gal
